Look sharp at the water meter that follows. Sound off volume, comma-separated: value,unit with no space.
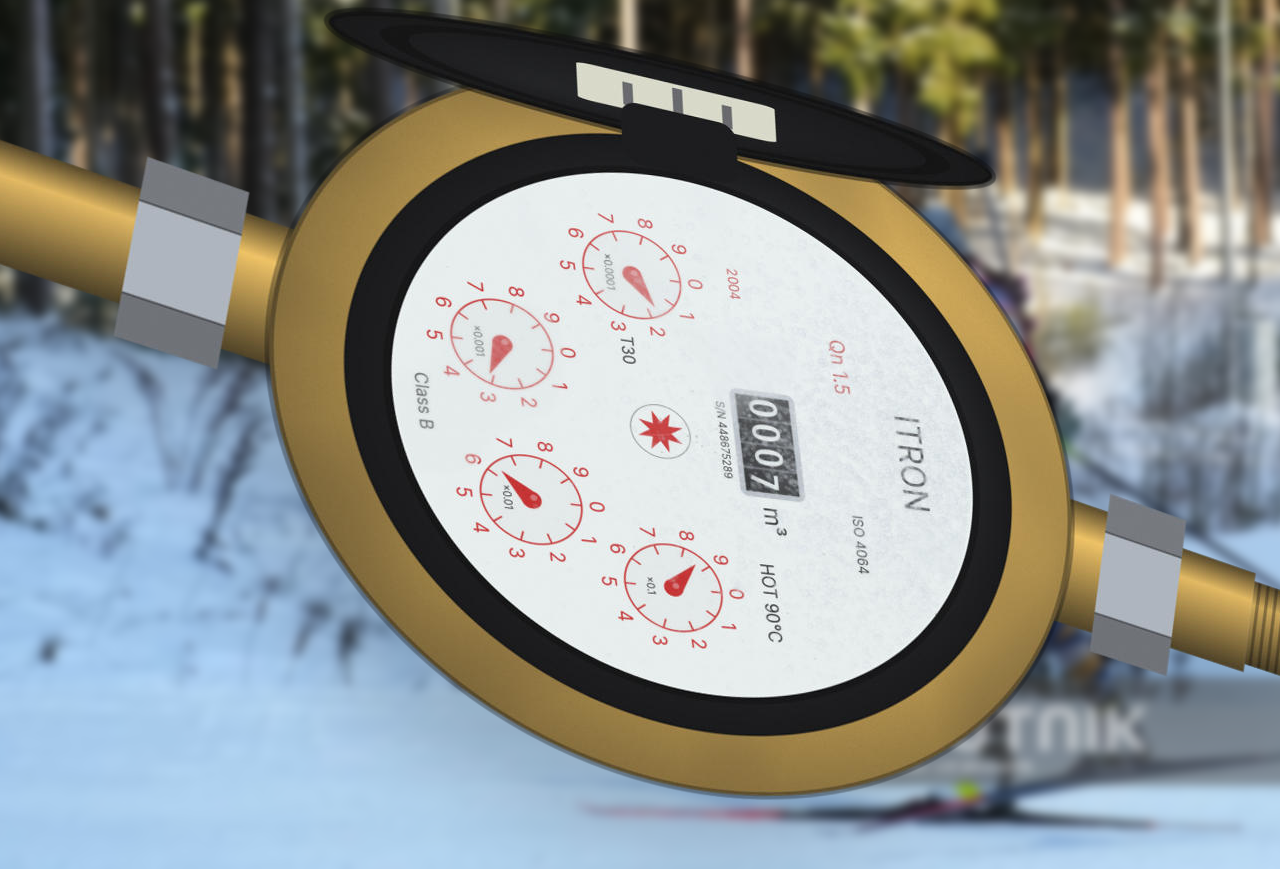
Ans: 6.8631,m³
